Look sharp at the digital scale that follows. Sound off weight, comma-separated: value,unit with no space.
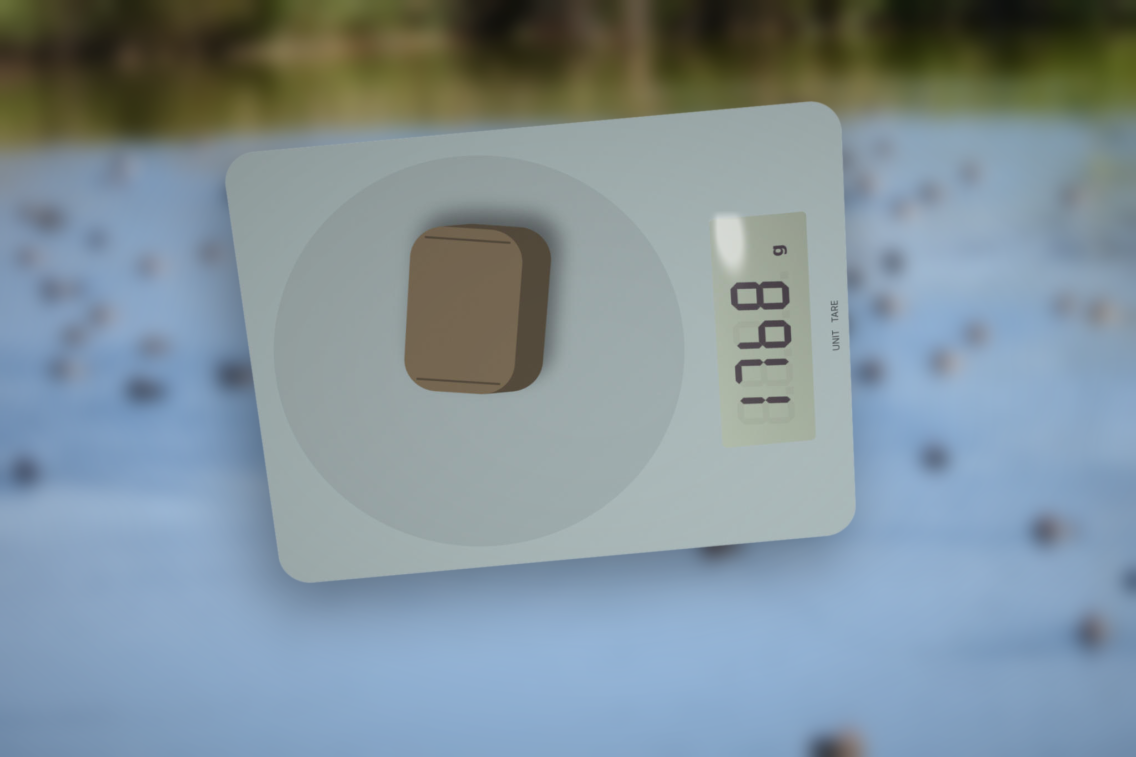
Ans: 1768,g
